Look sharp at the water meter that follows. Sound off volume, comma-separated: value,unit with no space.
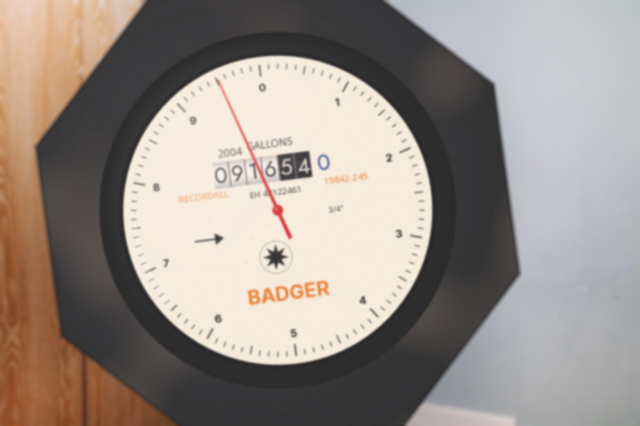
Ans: 916539.5,gal
